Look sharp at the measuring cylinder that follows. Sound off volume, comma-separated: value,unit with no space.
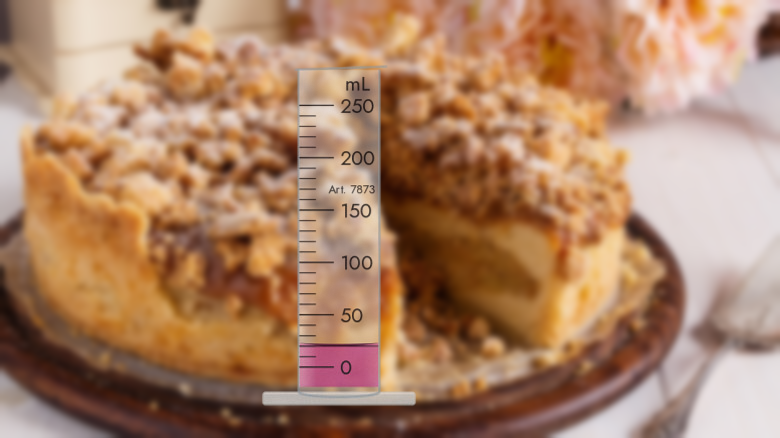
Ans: 20,mL
